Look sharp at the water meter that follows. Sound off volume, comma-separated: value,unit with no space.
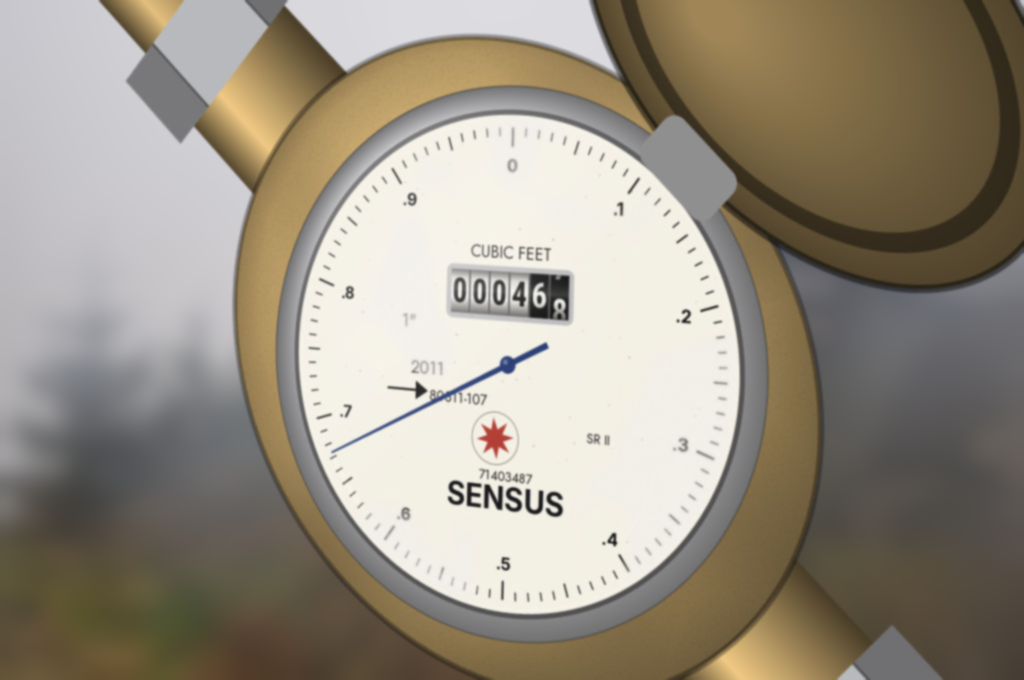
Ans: 467.67,ft³
